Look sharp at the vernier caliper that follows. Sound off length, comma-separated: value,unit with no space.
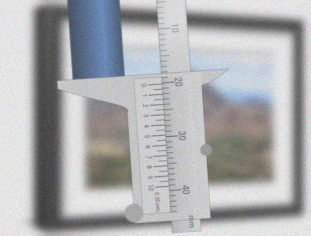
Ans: 20.2,mm
